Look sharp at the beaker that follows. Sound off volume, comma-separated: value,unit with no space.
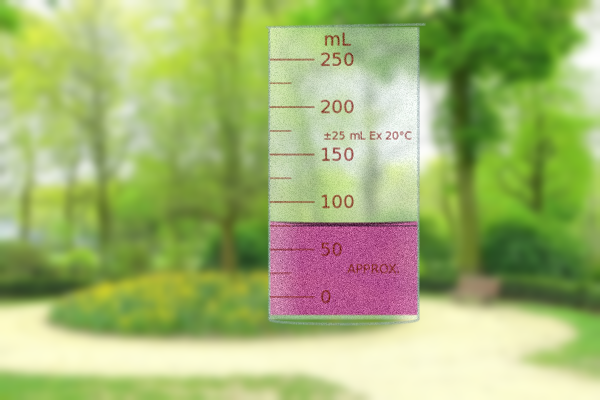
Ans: 75,mL
